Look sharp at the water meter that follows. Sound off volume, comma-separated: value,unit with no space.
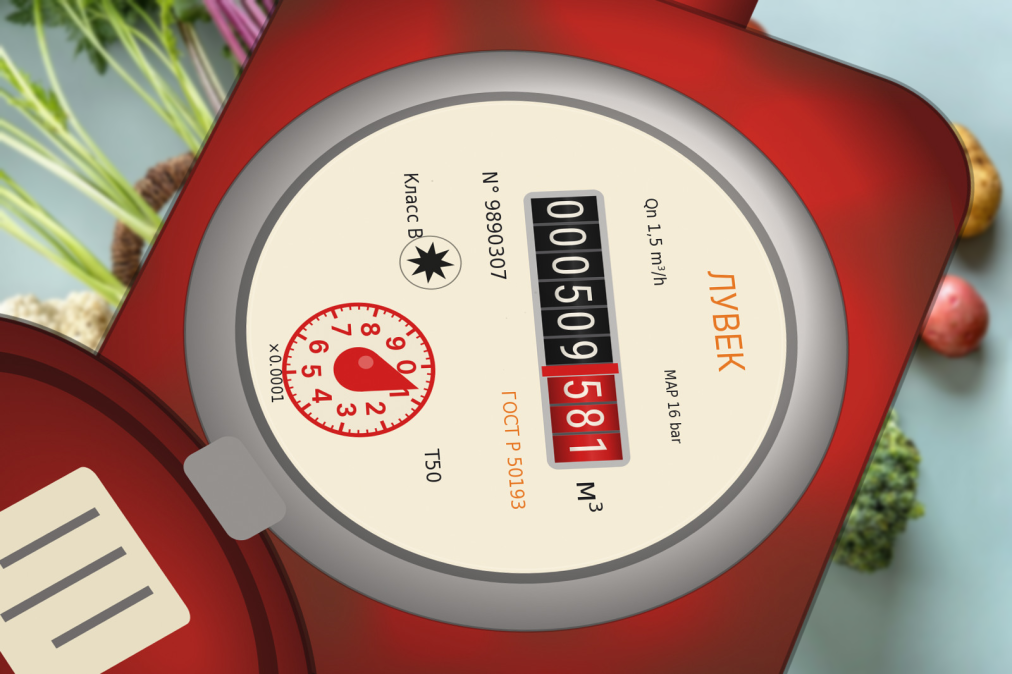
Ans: 509.5810,m³
